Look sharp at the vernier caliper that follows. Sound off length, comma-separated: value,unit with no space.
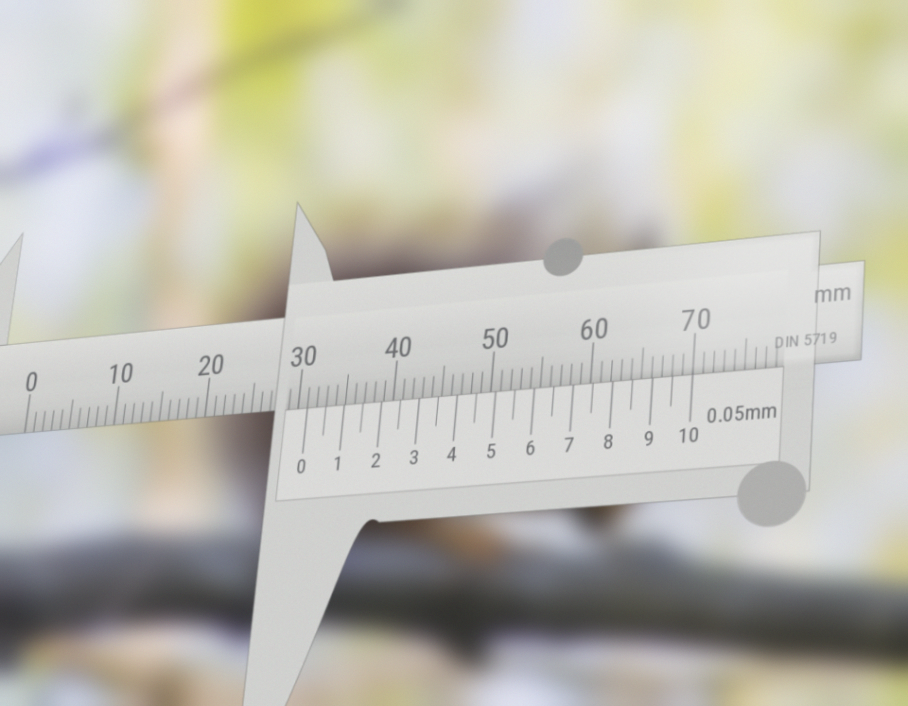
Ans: 31.0,mm
